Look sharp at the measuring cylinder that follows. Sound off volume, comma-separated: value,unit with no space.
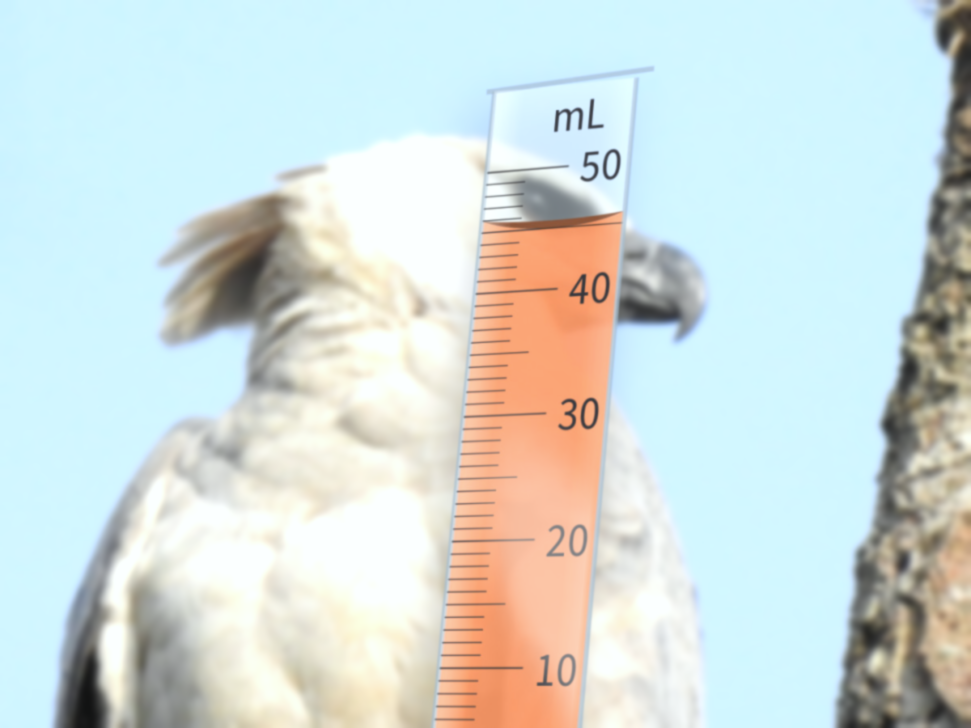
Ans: 45,mL
